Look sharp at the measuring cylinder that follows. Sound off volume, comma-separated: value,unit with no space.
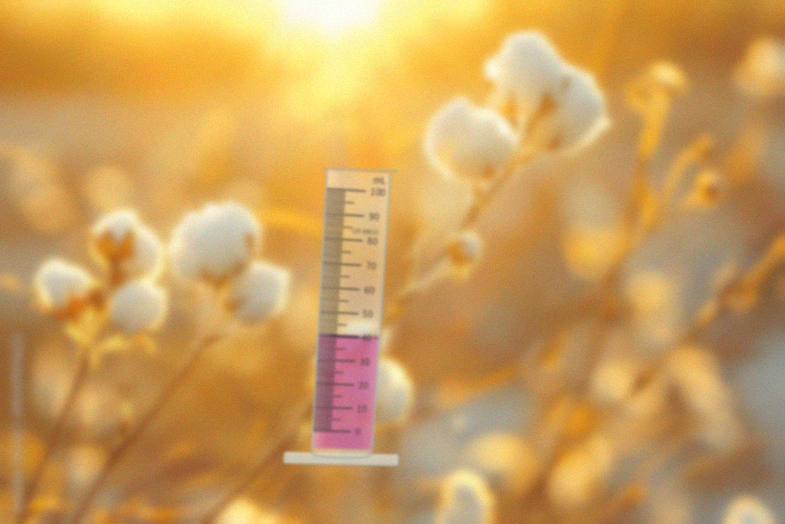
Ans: 40,mL
